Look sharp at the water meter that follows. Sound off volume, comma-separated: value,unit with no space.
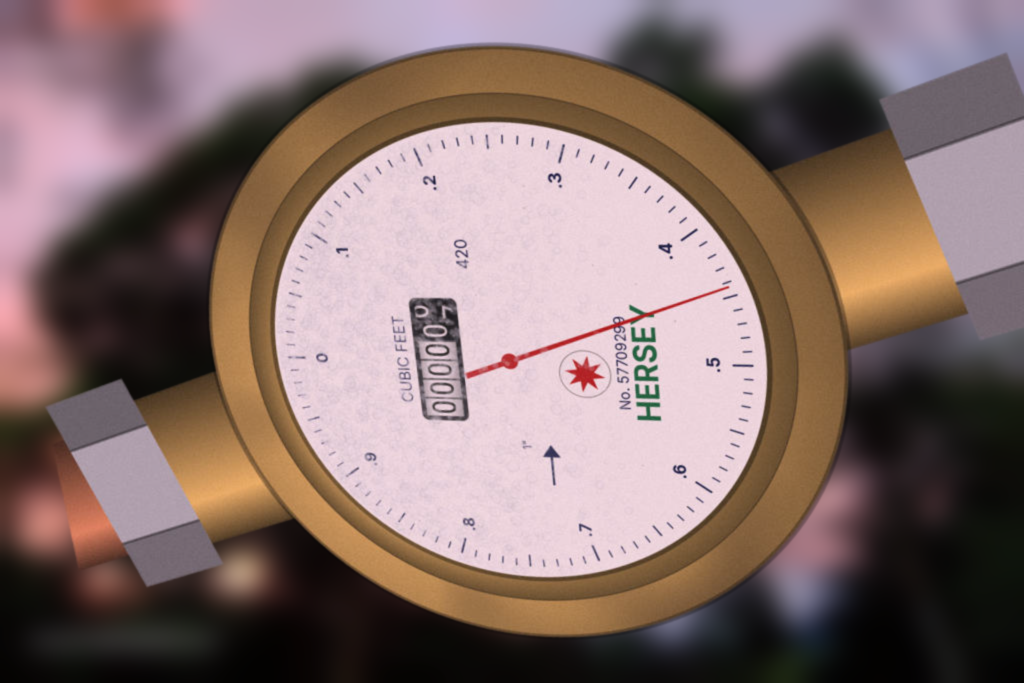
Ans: 6.44,ft³
